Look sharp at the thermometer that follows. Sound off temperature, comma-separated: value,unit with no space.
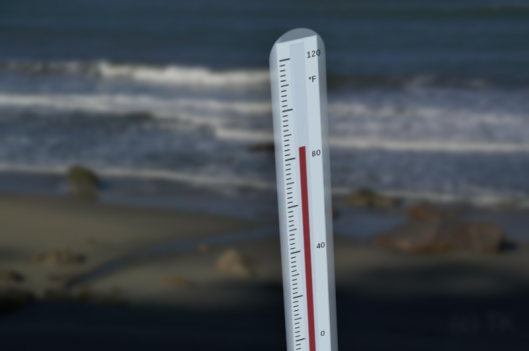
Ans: 84,°F
